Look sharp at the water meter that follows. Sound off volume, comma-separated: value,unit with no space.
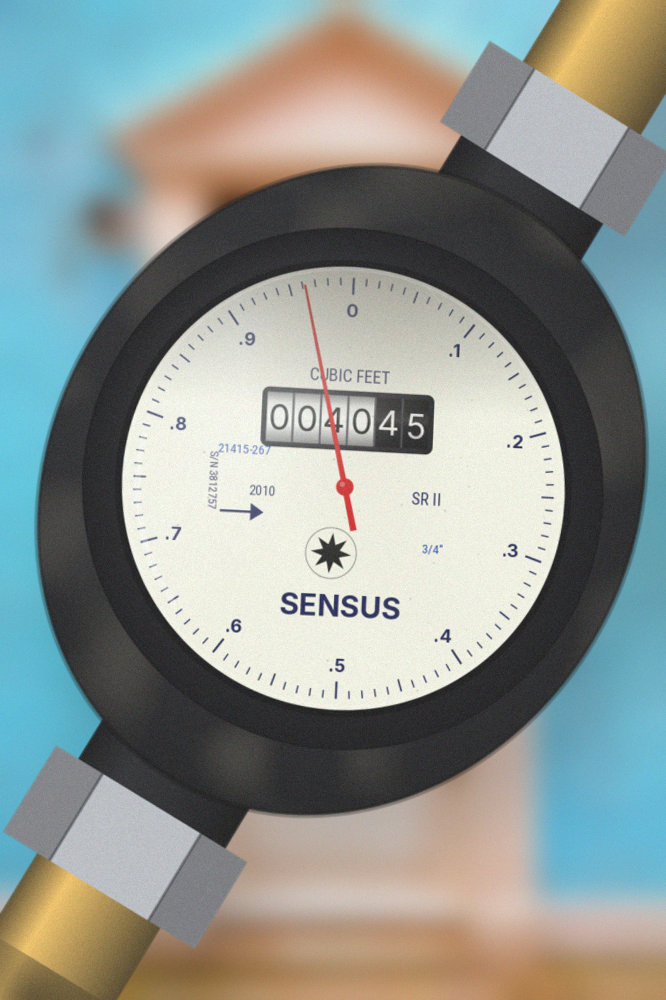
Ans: 4044.96,ft³
